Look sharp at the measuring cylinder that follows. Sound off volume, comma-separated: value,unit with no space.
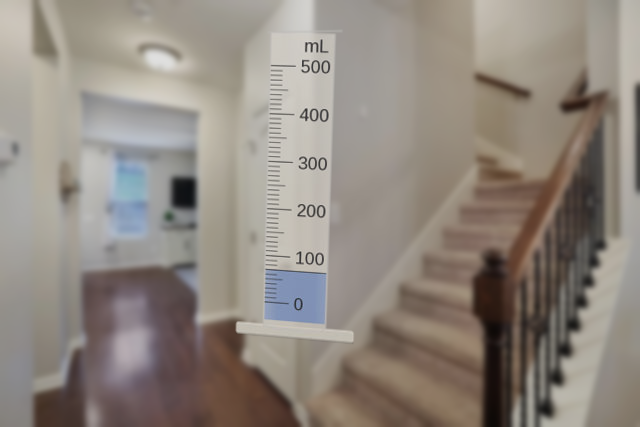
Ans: 70,mL
